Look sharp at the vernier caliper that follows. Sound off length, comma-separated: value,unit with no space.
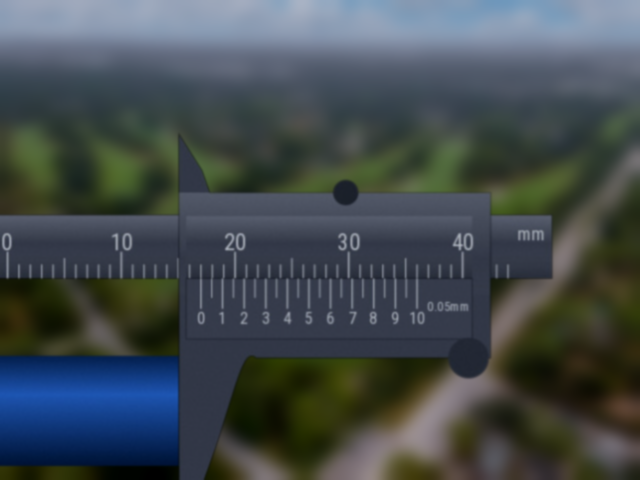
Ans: 17.0,mm
